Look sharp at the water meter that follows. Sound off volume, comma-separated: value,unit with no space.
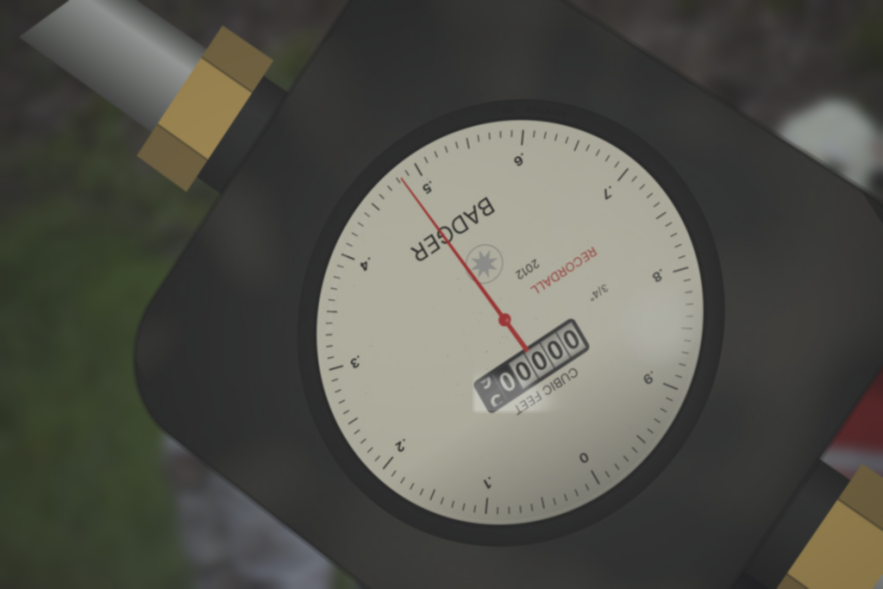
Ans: 5.48,ft³
